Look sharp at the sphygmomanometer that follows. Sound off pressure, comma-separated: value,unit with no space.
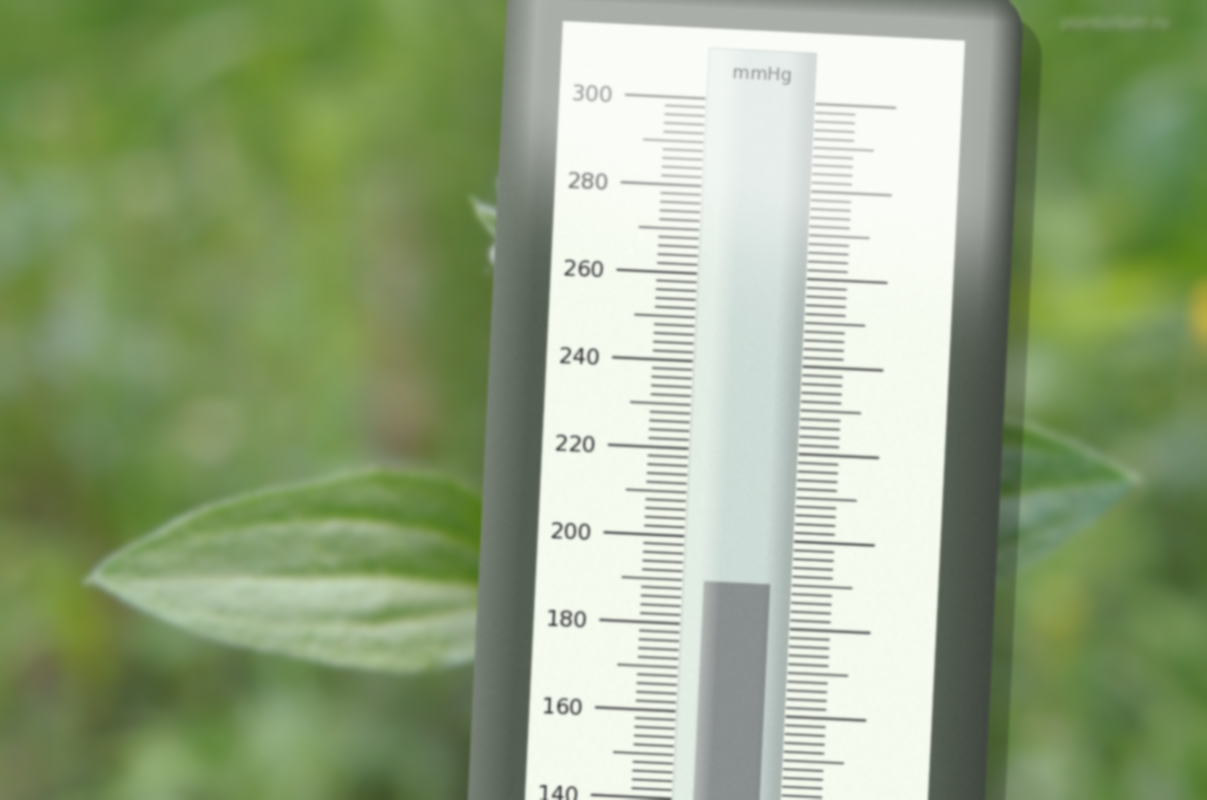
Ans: 190,mmHg
